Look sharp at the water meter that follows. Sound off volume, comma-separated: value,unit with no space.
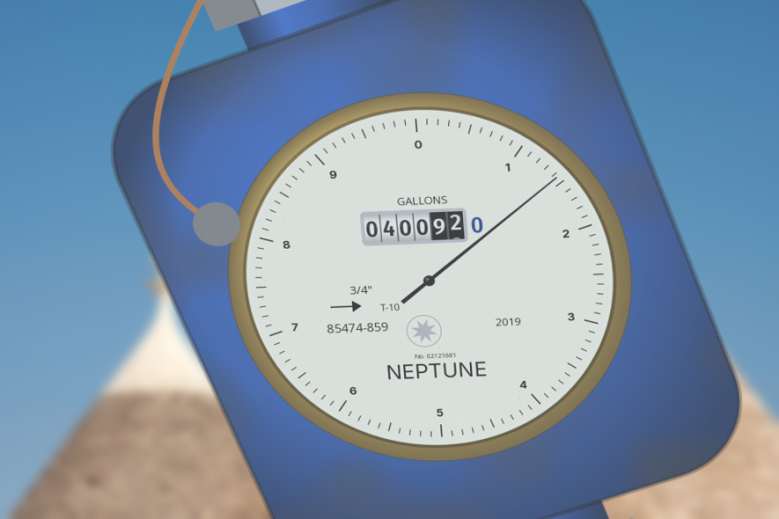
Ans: 400921.4,gal
